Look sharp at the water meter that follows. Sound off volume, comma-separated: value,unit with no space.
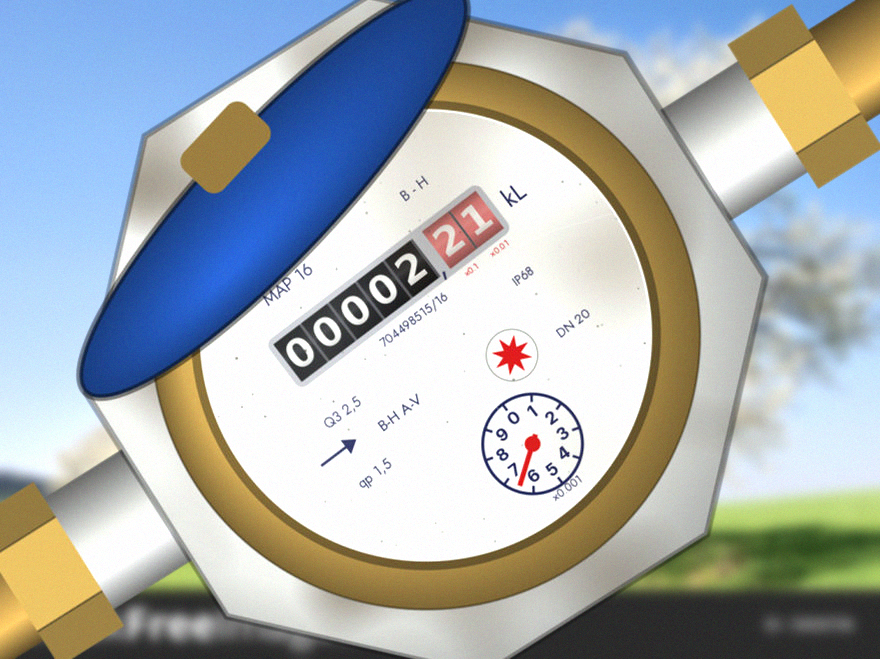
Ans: 2.216,kL
